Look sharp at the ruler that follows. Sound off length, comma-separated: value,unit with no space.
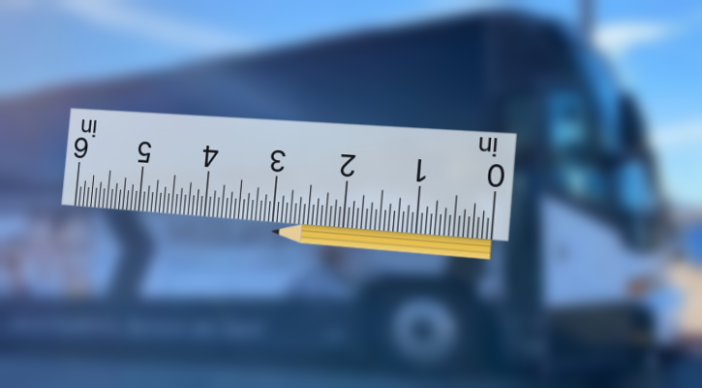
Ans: 3,in
